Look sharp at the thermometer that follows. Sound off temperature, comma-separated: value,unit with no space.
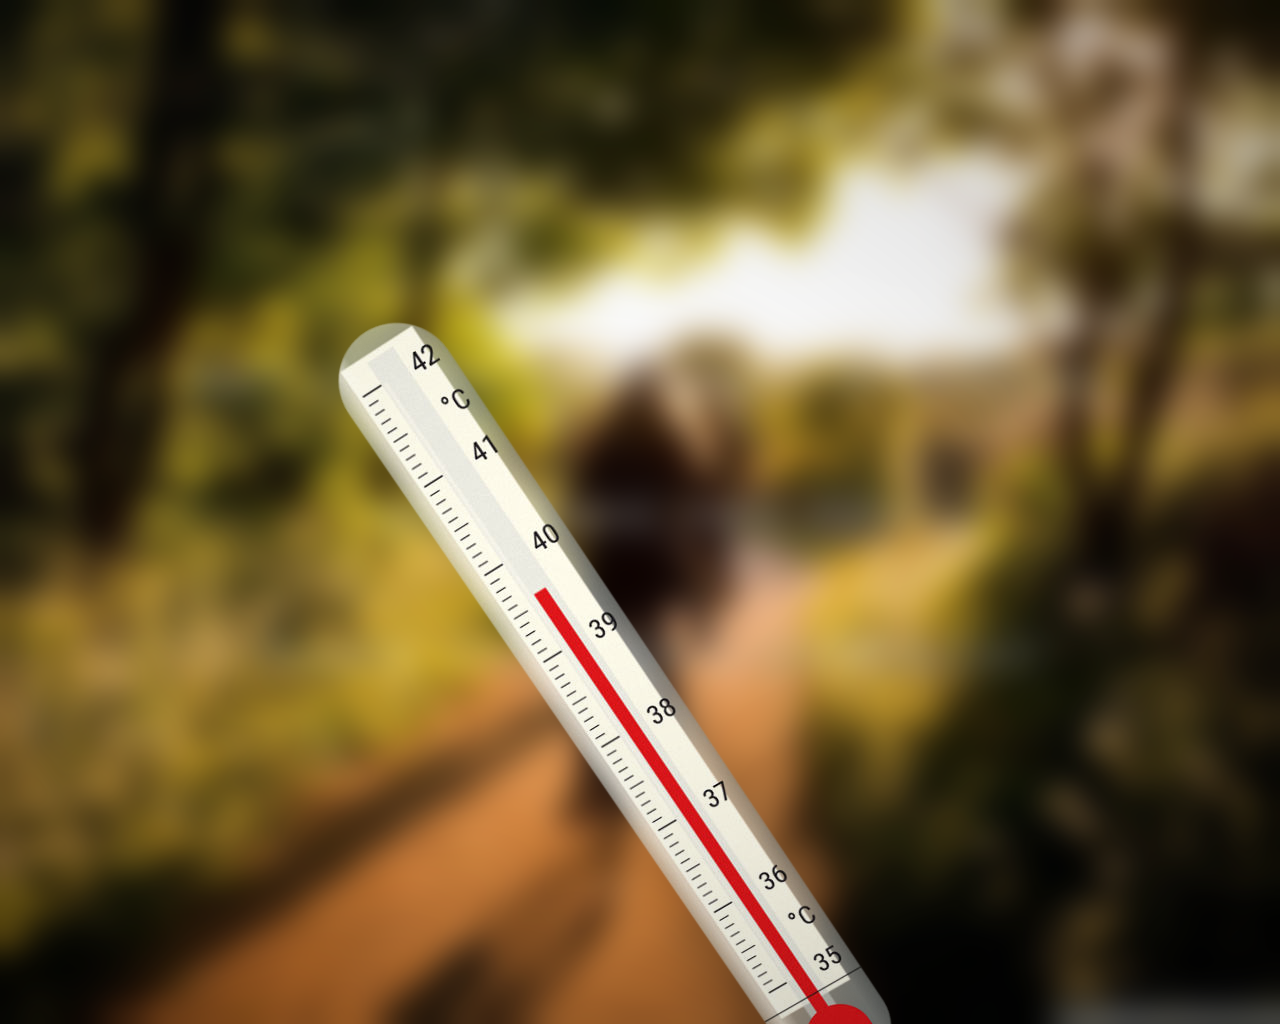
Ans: 39.6,°C
